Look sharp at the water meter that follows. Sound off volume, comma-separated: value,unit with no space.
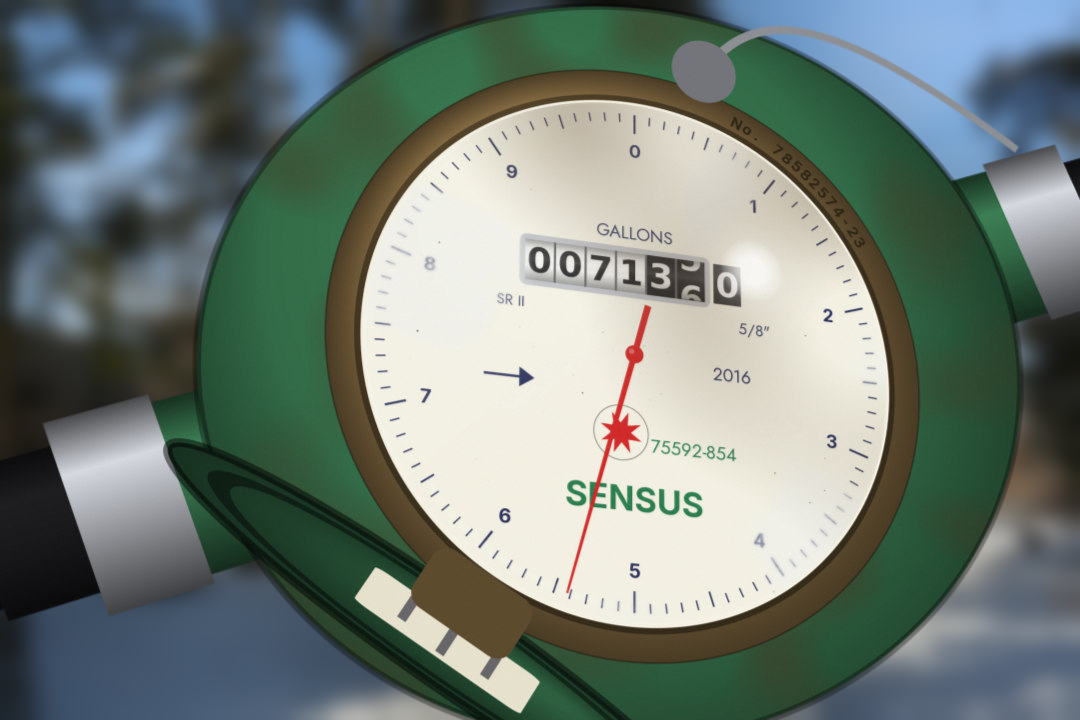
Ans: 71355.4,gal
